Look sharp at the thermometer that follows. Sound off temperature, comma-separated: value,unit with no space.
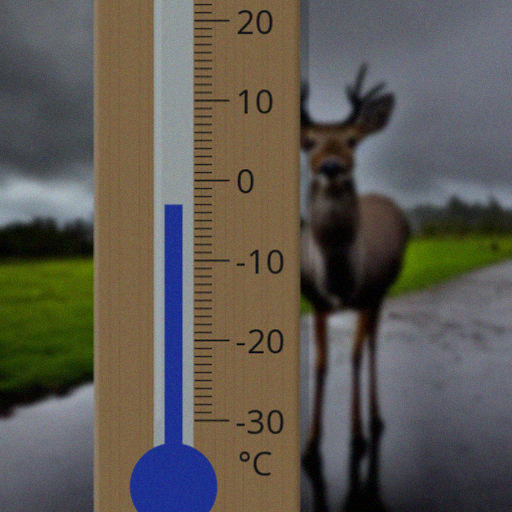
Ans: -3,°C
